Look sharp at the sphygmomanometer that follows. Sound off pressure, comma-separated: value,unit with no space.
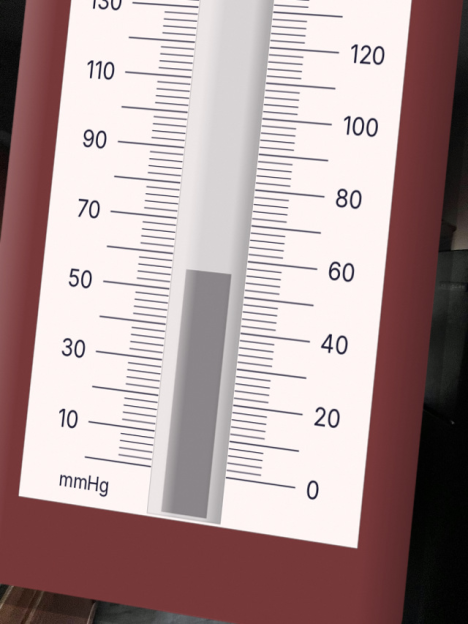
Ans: 56,mmHg
